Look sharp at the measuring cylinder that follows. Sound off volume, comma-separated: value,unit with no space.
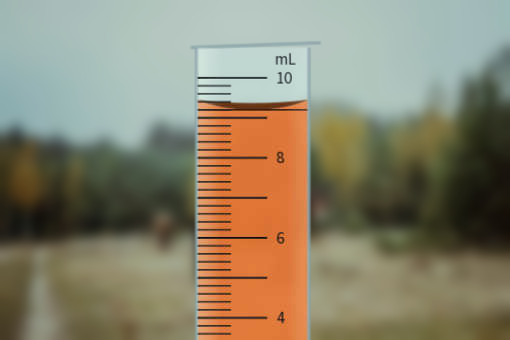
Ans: 9.2,mL
